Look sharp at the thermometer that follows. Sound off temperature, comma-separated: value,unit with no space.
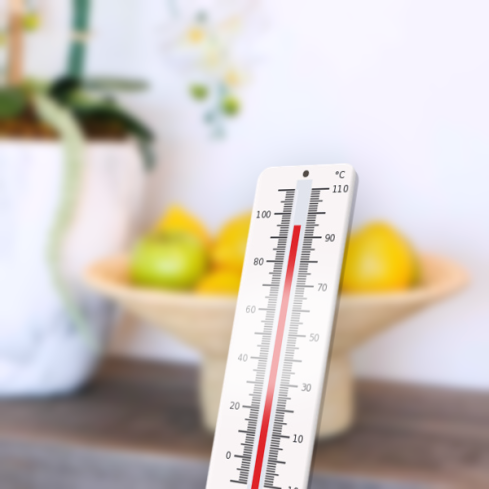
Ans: 95,°C
